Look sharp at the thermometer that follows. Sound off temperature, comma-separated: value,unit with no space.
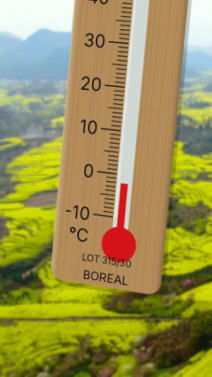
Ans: -2,°C
